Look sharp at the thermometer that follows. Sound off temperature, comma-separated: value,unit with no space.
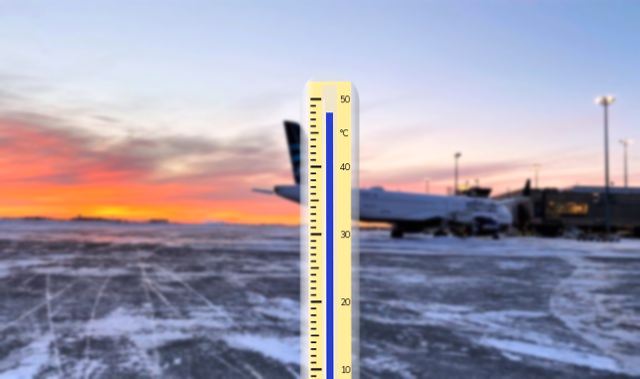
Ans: 48,°C
